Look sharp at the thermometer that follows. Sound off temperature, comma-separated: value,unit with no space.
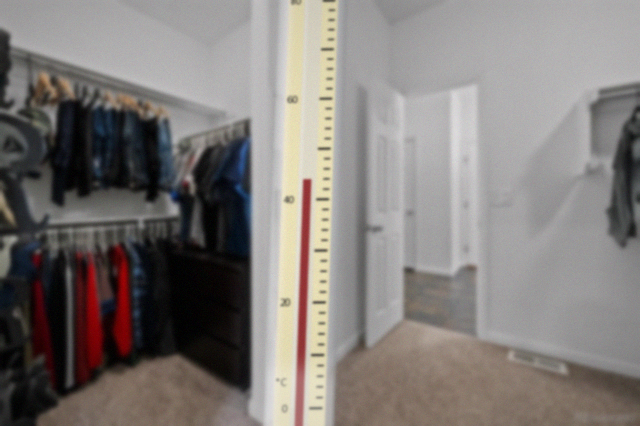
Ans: 44,°C
